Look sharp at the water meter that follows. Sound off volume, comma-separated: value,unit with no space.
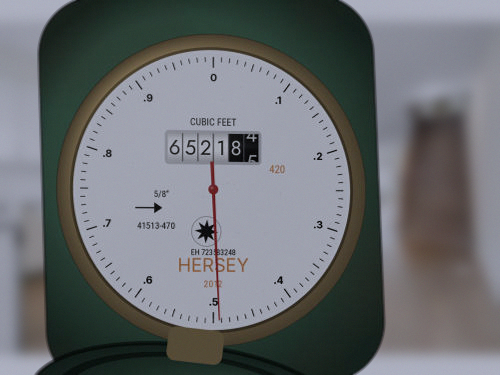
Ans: 652184.49,ft³
